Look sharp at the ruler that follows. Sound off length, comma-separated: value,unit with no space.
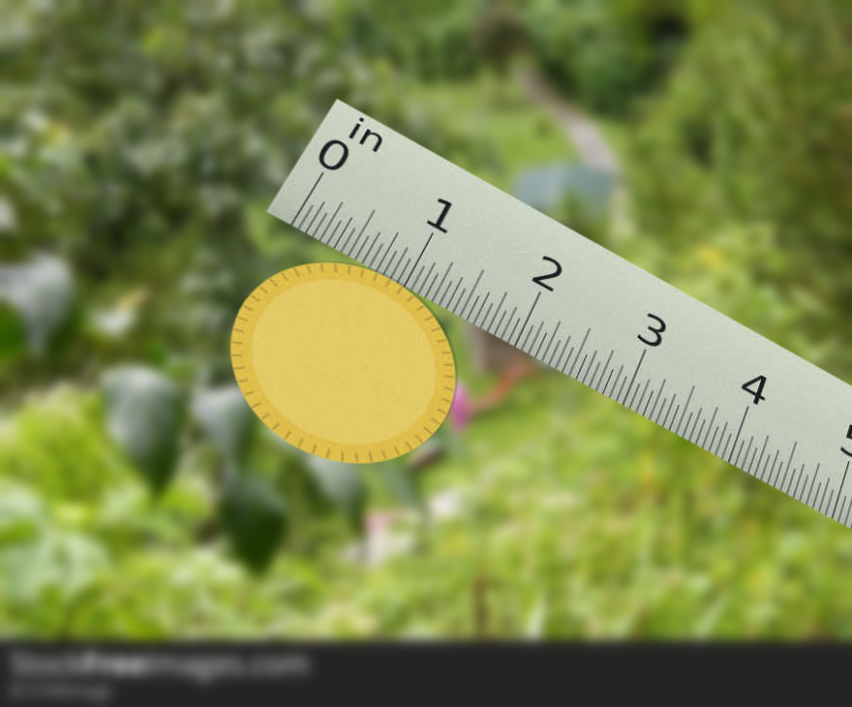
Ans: 1.75,in
